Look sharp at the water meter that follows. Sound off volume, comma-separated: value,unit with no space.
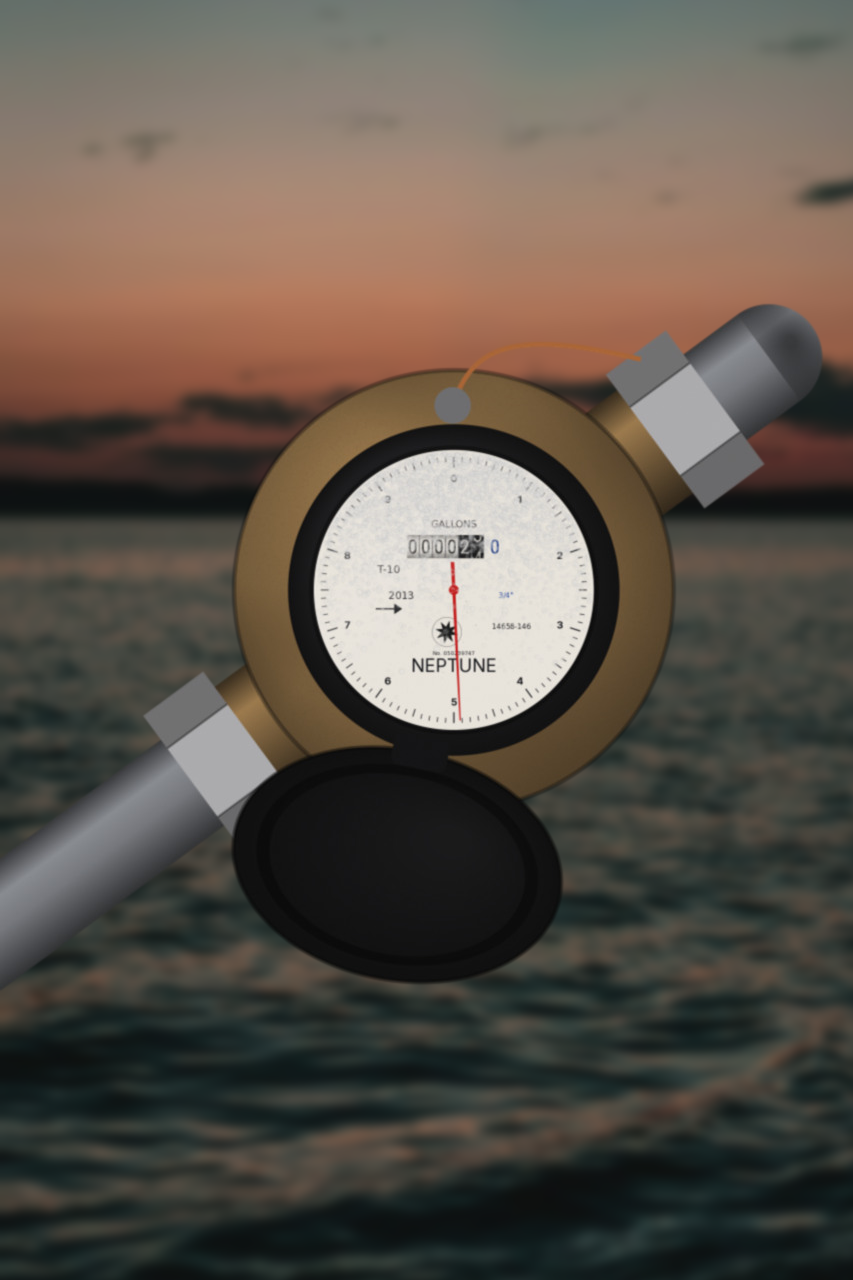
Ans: 234.9,gal
